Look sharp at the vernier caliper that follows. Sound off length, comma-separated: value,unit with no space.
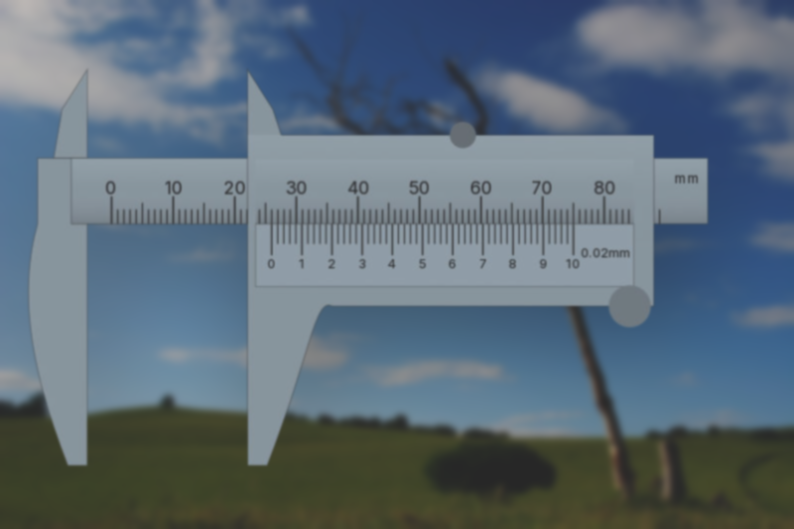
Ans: 26.0,mm
